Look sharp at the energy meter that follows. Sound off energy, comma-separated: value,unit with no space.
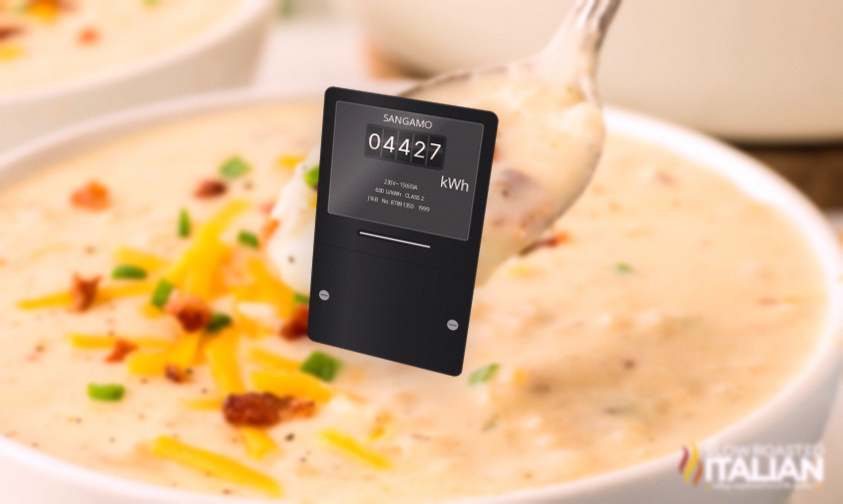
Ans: 4427,kWh
